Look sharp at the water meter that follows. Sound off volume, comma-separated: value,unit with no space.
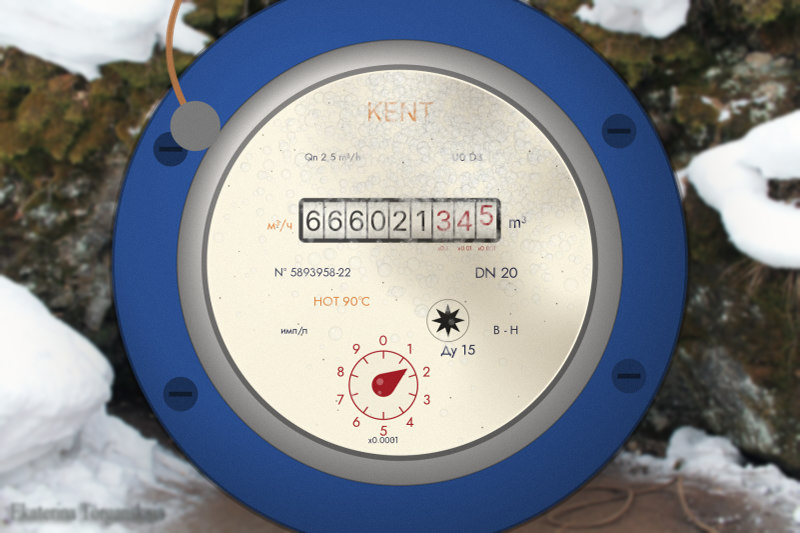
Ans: 666021.3451,m³
